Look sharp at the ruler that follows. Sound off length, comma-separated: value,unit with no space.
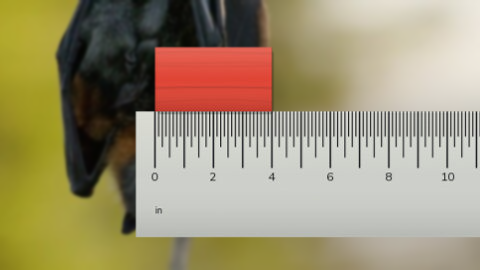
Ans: 4,in
